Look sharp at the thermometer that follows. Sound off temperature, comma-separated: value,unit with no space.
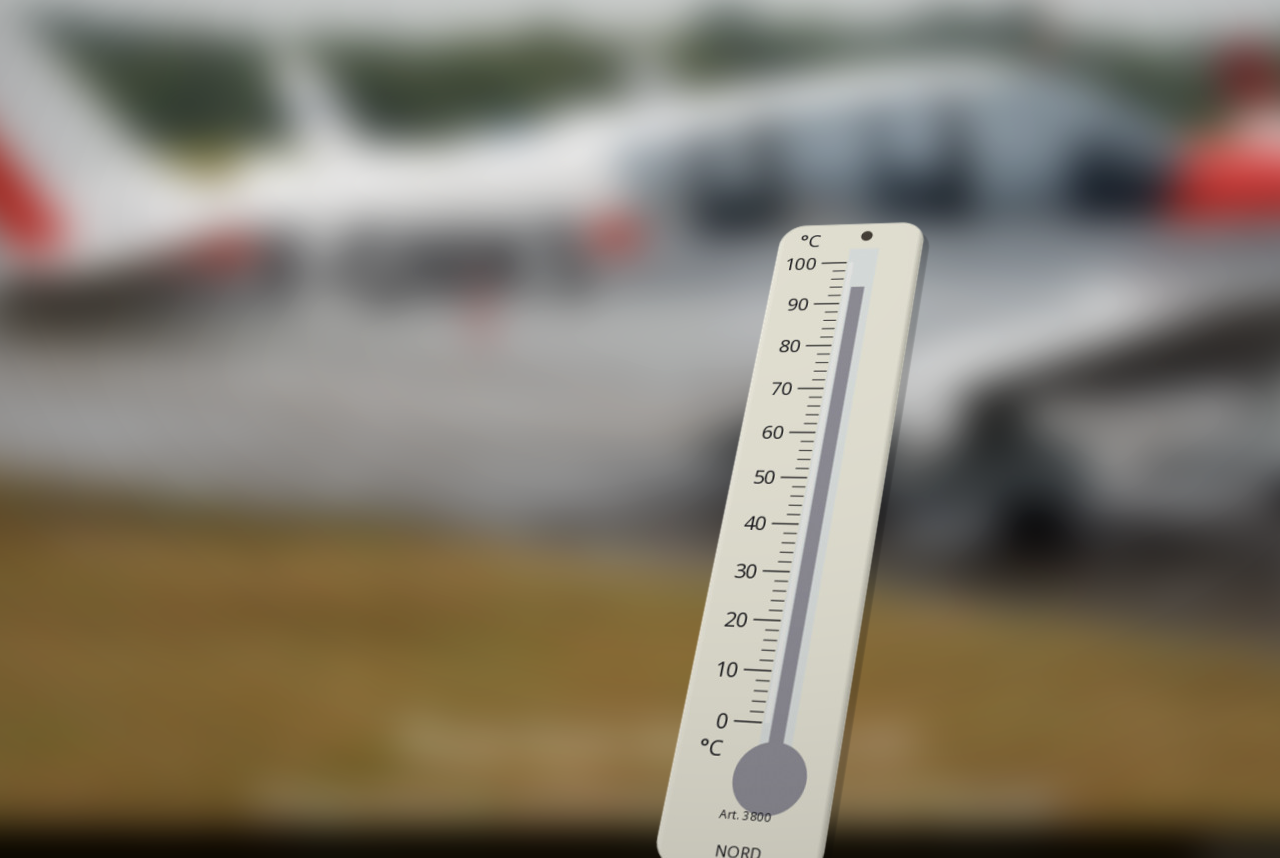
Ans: 94,°C
